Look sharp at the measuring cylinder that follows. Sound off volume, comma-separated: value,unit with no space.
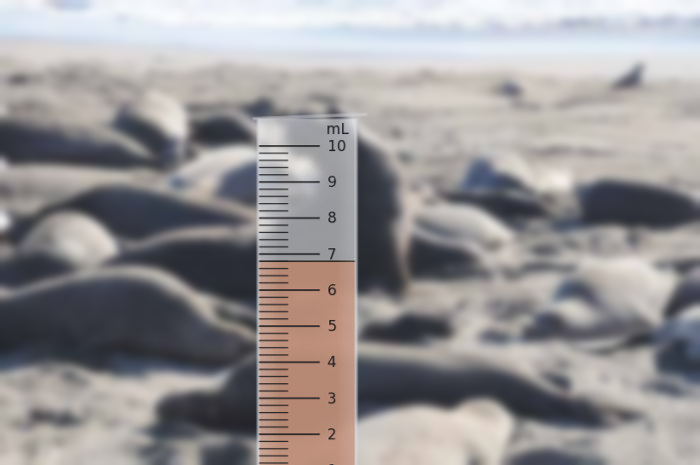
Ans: 6.8,mL
